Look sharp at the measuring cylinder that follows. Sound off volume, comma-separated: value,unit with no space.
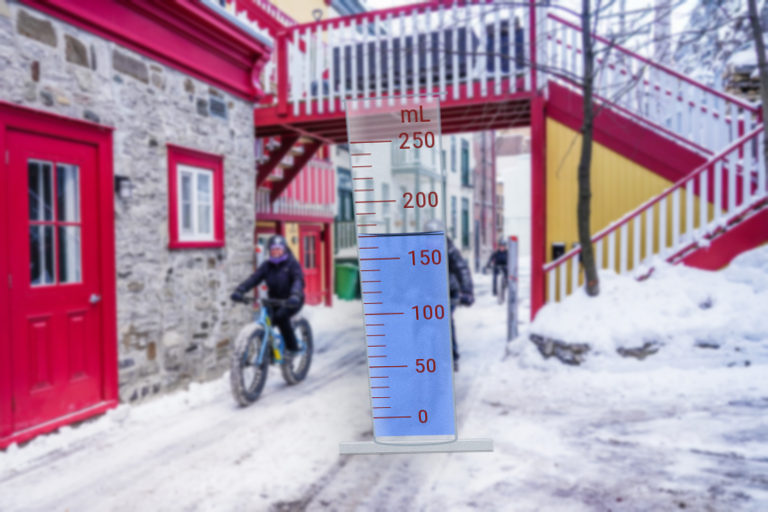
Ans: 170,mL
